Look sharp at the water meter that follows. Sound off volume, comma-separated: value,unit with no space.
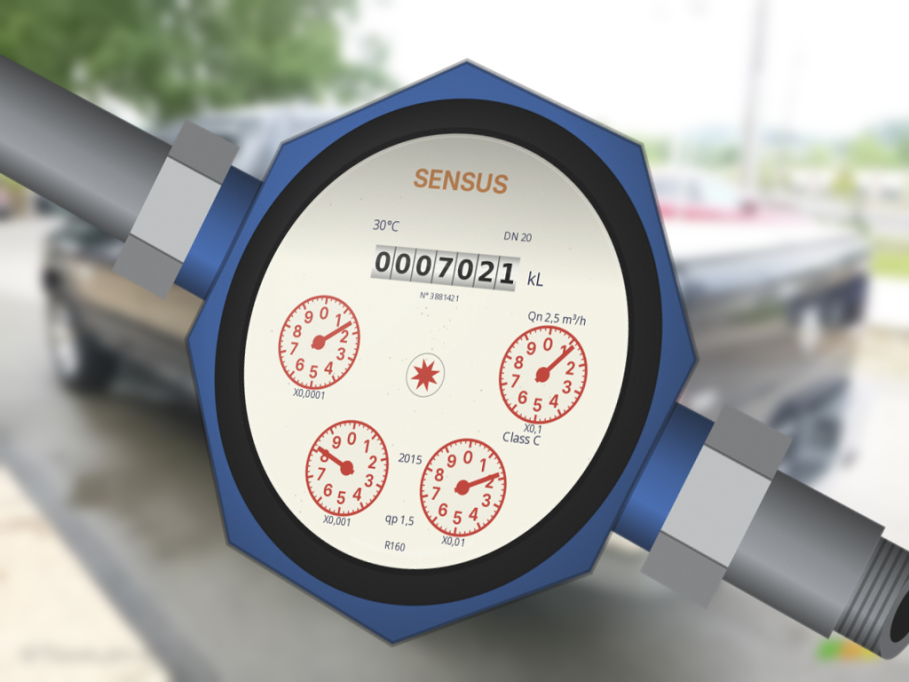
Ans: 7021.1181,kL
